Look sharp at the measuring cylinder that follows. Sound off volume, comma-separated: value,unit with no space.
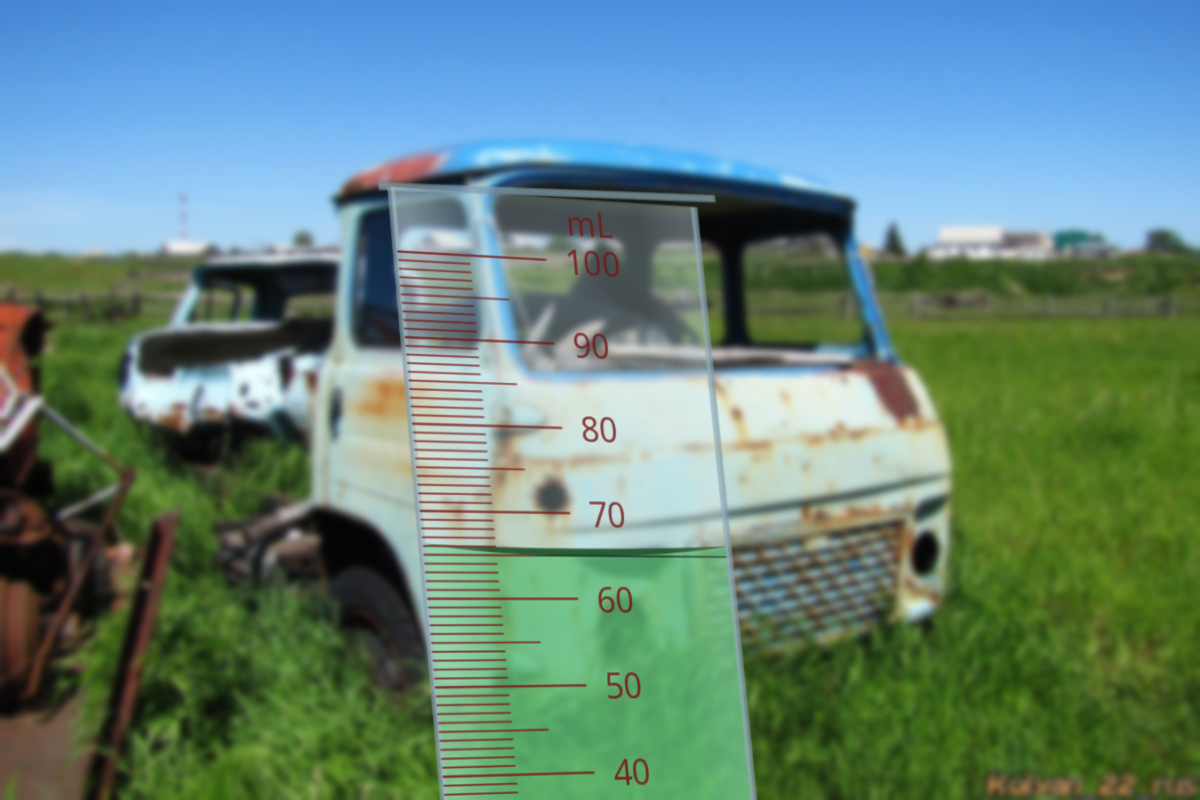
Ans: 65,mL
